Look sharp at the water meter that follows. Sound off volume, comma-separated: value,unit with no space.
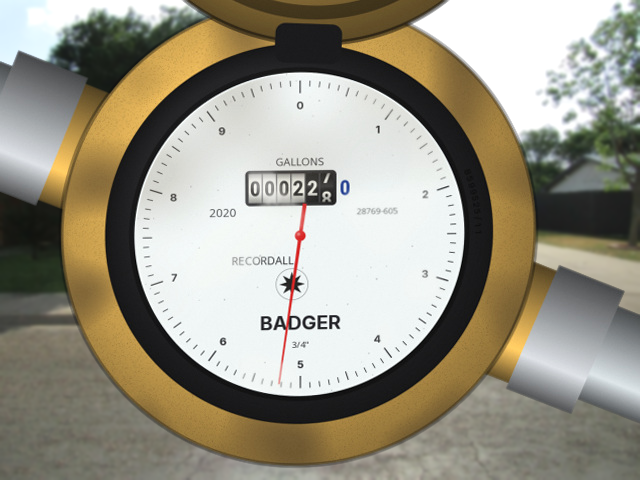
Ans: 2275.2,gal
